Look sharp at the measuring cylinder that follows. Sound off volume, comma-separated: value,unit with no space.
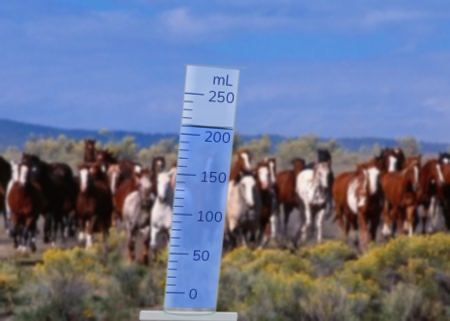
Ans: 210,mL
